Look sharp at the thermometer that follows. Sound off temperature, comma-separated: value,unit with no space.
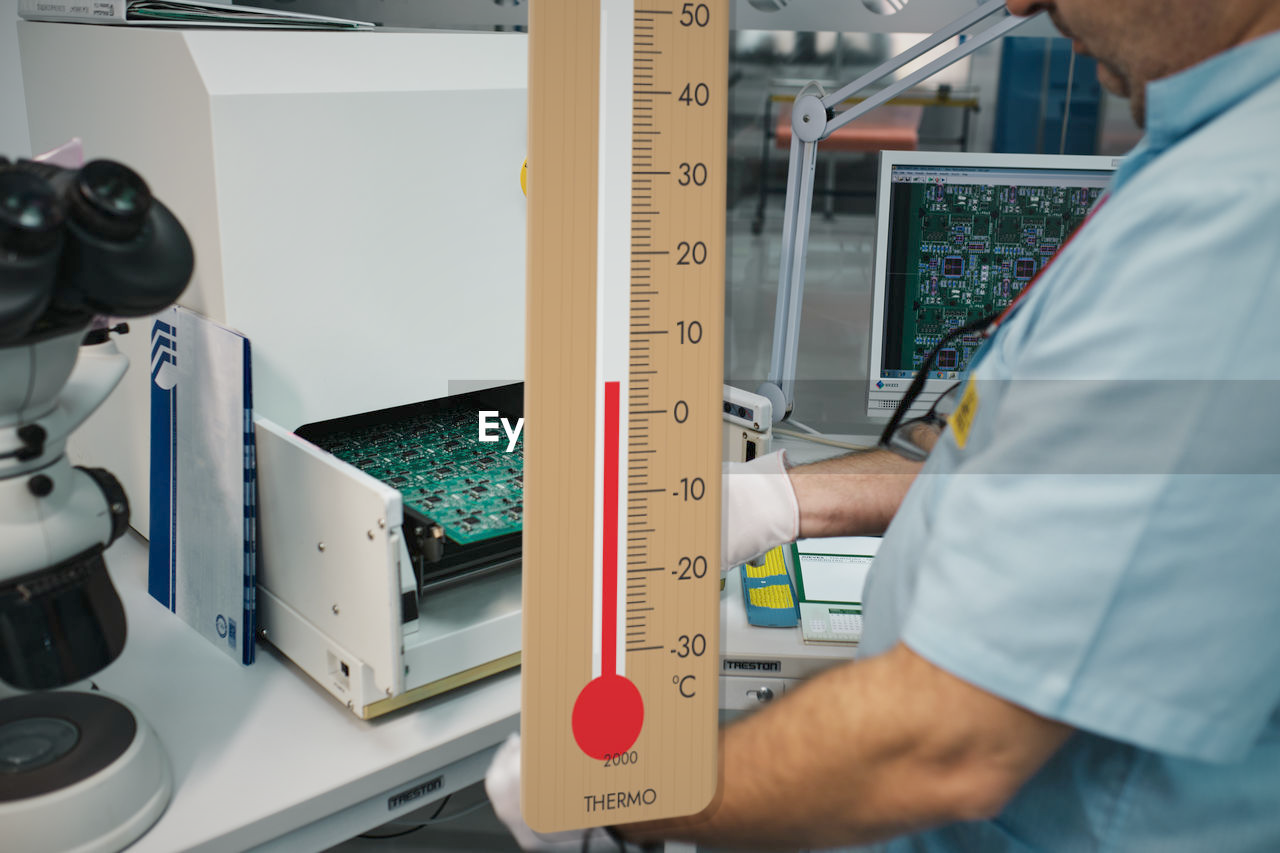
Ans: 4,°C
